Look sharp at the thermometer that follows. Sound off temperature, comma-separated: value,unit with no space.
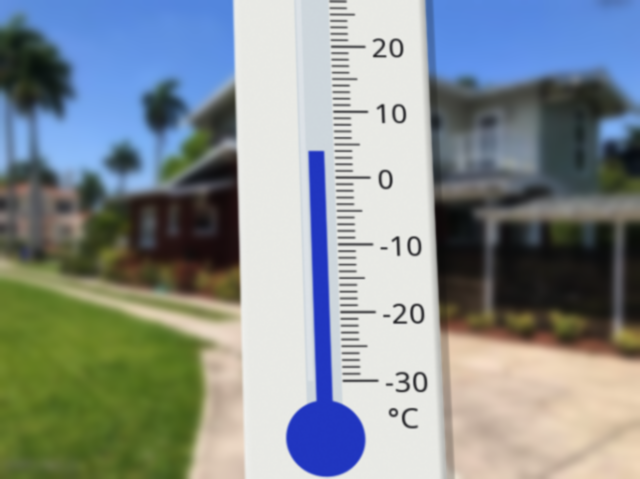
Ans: 4,°C
